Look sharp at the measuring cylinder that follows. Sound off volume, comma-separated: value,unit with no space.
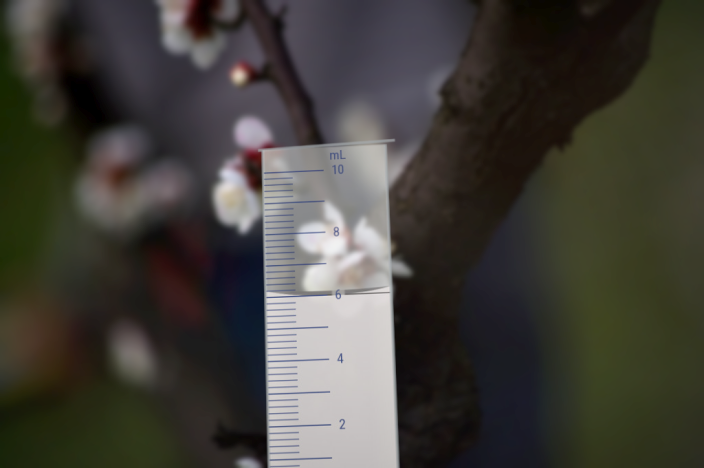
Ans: 6,mL
